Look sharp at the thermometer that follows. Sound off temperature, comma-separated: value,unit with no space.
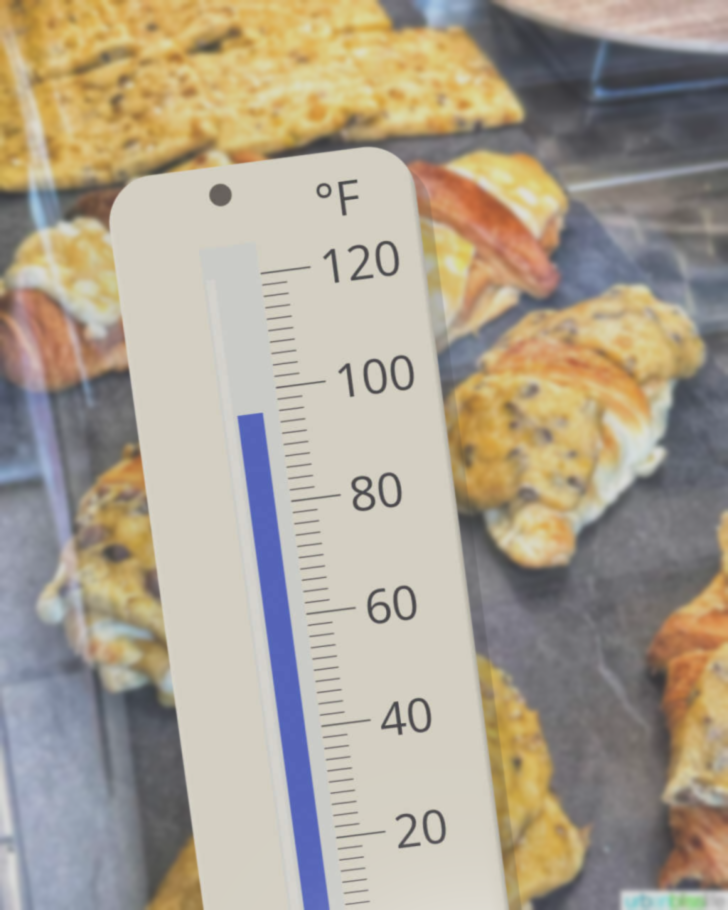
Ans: 96,°F
